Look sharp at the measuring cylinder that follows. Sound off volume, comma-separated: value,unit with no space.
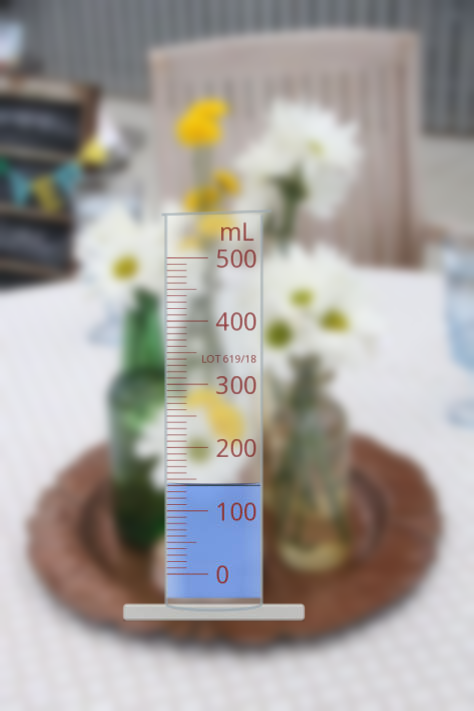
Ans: 140,mL
